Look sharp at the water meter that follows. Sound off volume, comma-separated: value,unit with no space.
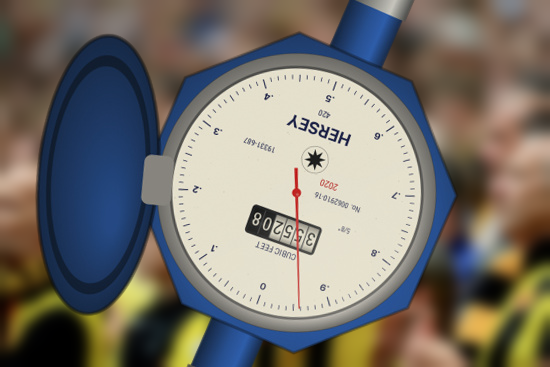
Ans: 355207.94,ft³
